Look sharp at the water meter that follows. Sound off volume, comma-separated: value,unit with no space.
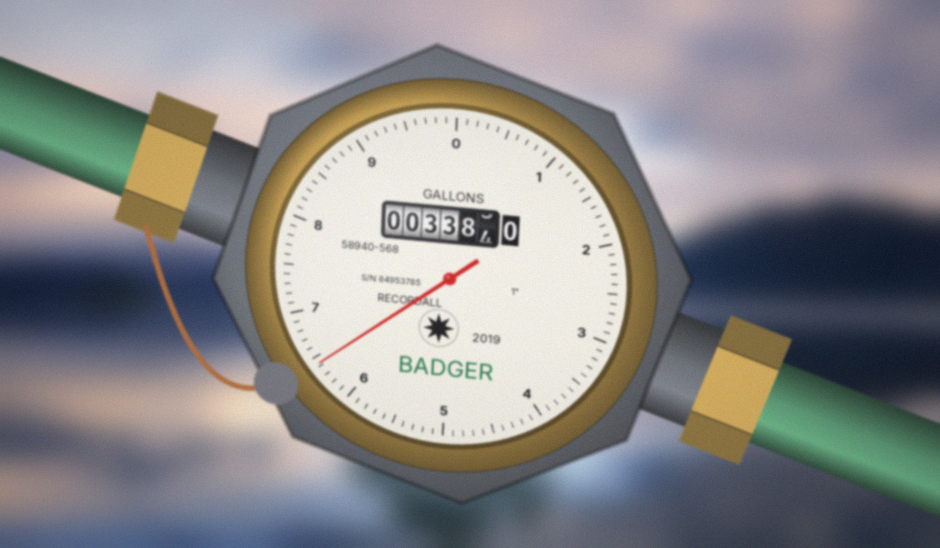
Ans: 33836.4,gal
